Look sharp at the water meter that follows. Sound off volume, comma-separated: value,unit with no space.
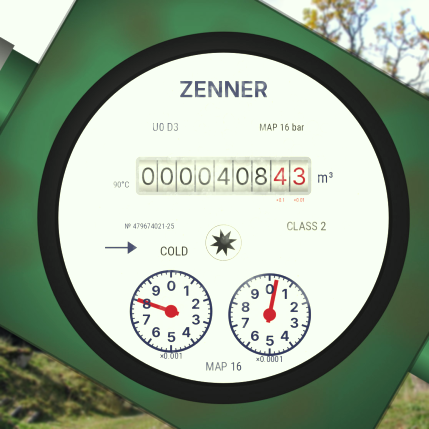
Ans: 408.4380,m³
